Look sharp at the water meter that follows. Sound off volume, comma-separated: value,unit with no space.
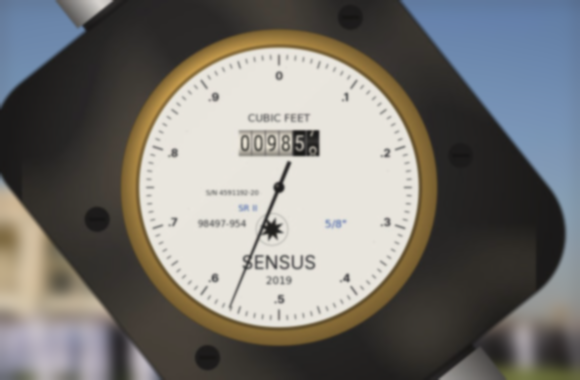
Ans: 9857.56,ft³
